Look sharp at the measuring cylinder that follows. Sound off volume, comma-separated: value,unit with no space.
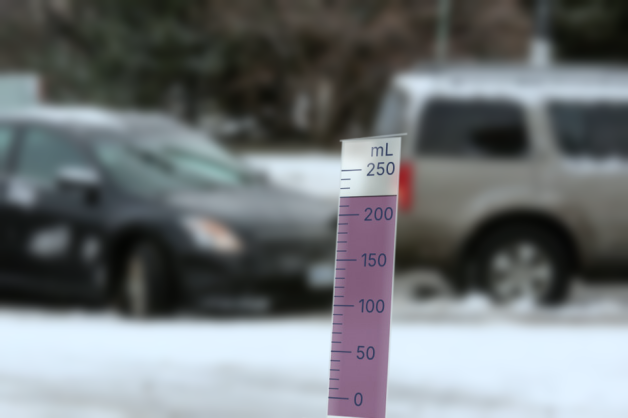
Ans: 220,mL
